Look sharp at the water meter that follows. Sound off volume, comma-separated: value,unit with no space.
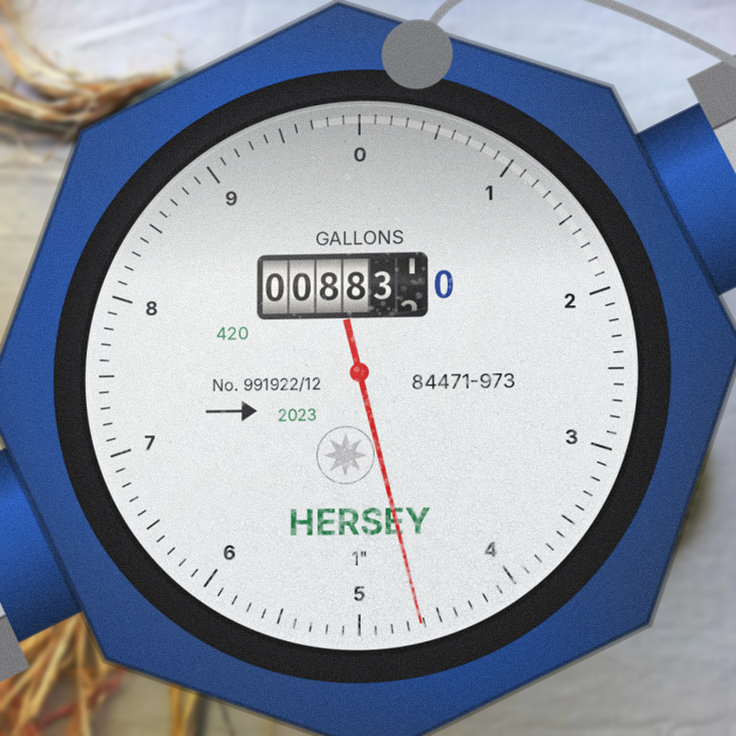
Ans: 88314.6,gal
